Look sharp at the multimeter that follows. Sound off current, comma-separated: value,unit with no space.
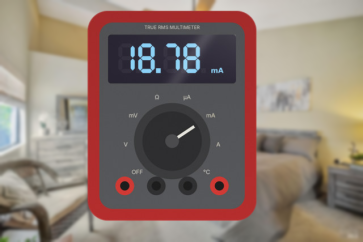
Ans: 18.78,mA
